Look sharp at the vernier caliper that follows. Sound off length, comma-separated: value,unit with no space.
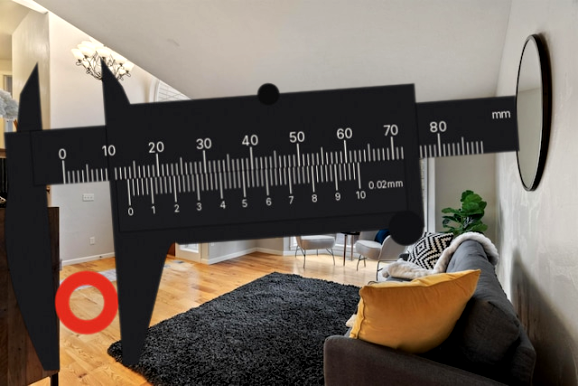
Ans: 13.5,mm
